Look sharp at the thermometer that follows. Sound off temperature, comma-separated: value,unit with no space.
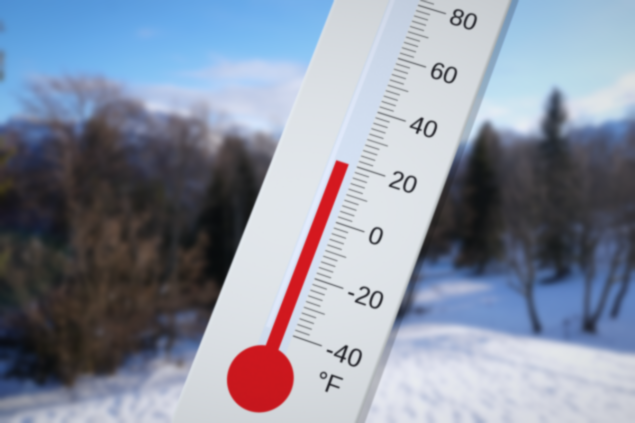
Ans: 20,°F
